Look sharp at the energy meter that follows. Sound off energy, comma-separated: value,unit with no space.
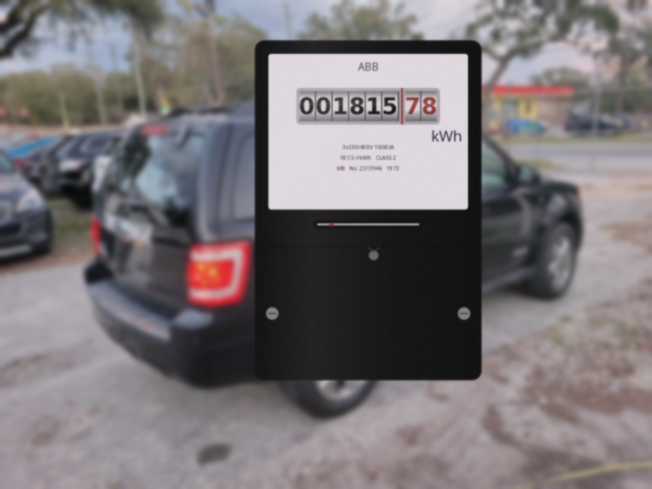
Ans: 1815.78,kWh
